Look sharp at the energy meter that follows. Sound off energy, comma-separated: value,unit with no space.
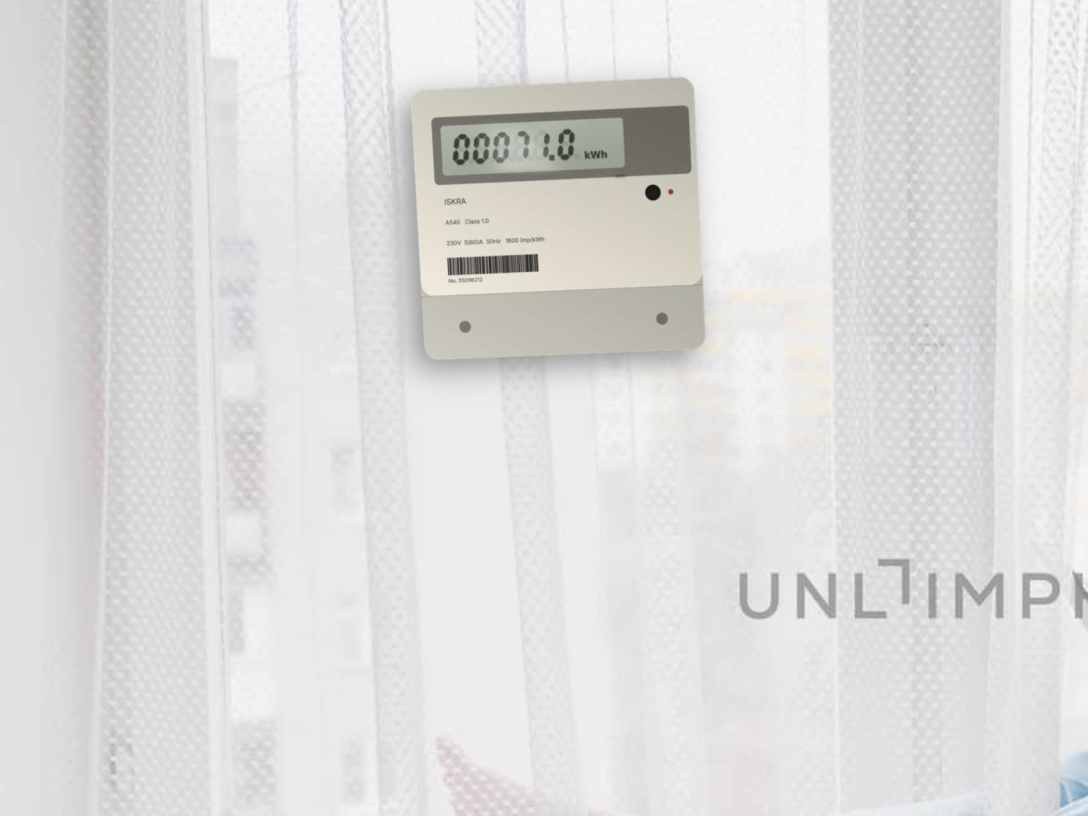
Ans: 71.0,kWh
